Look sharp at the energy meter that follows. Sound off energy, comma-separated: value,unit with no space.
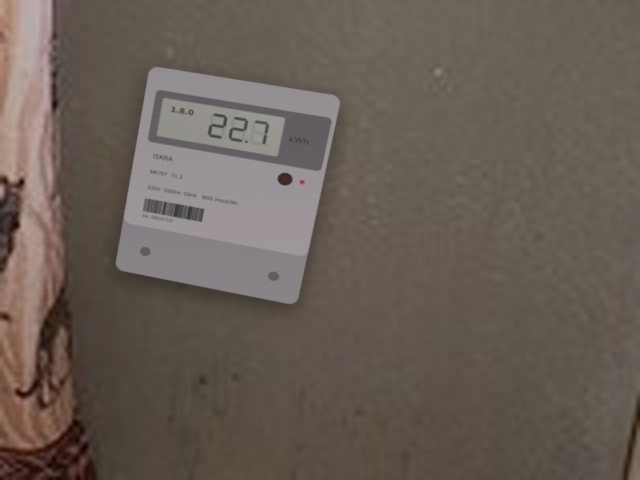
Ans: 22.7,kWh
